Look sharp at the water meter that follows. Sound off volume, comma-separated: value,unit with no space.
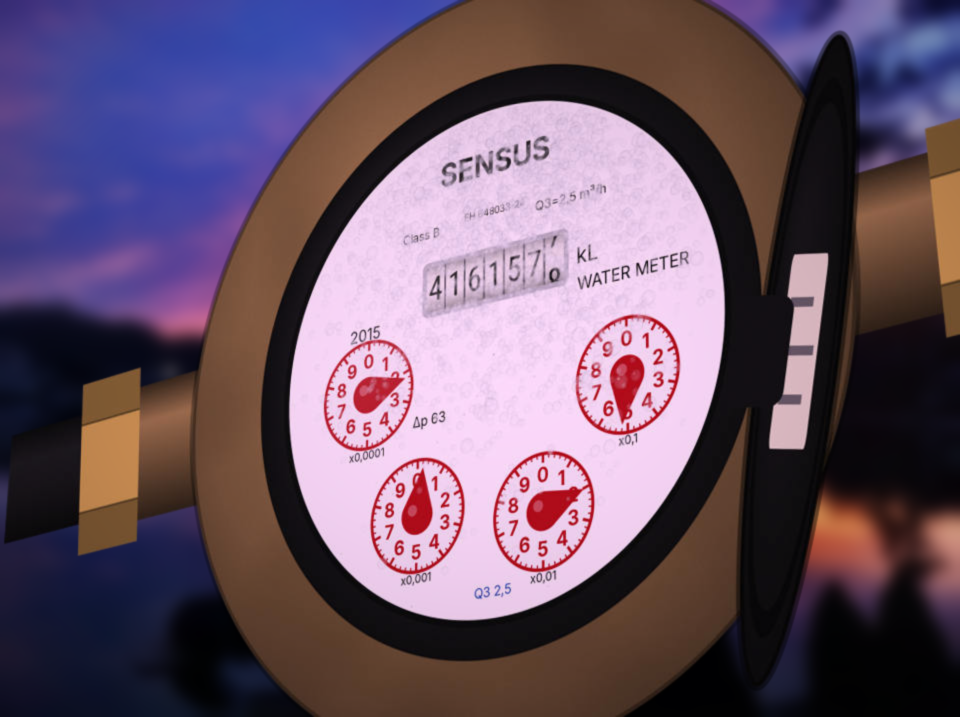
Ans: 4161577.5202,kL
